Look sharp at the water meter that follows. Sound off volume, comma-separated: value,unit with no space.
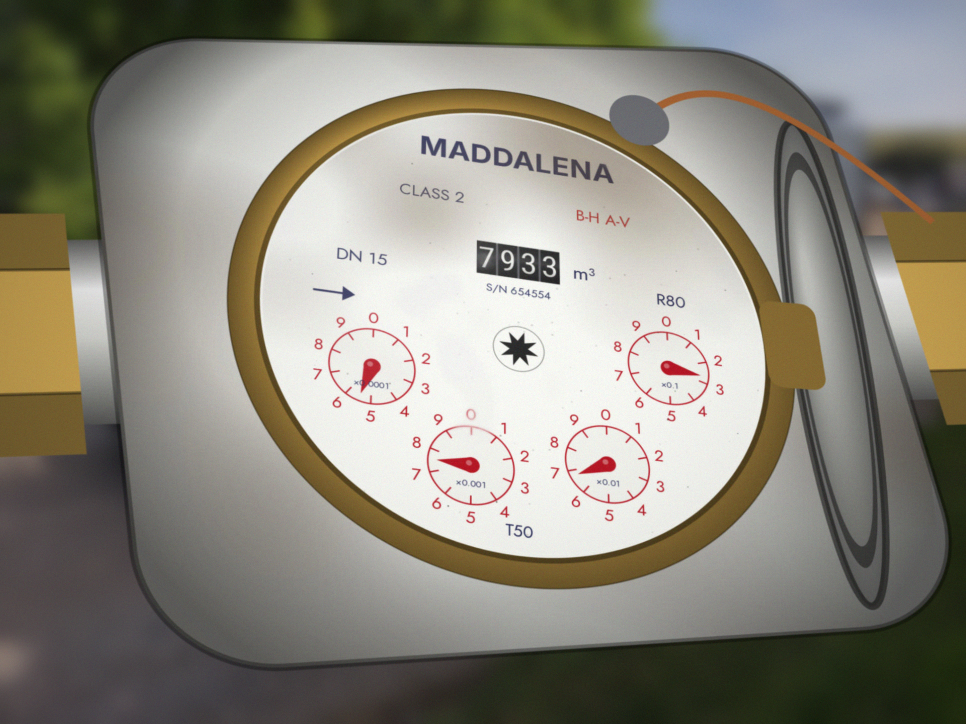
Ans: 7933.2675,m³
